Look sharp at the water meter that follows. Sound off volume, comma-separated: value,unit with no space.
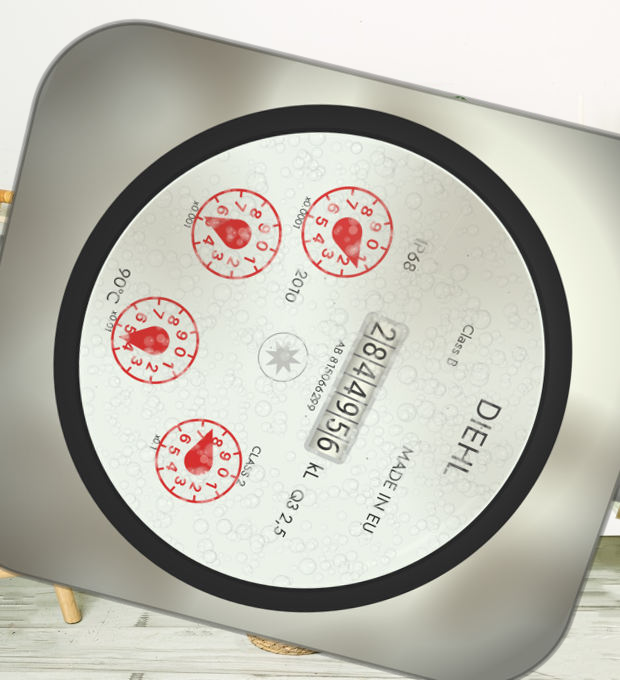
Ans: 2844956.7451,kL
